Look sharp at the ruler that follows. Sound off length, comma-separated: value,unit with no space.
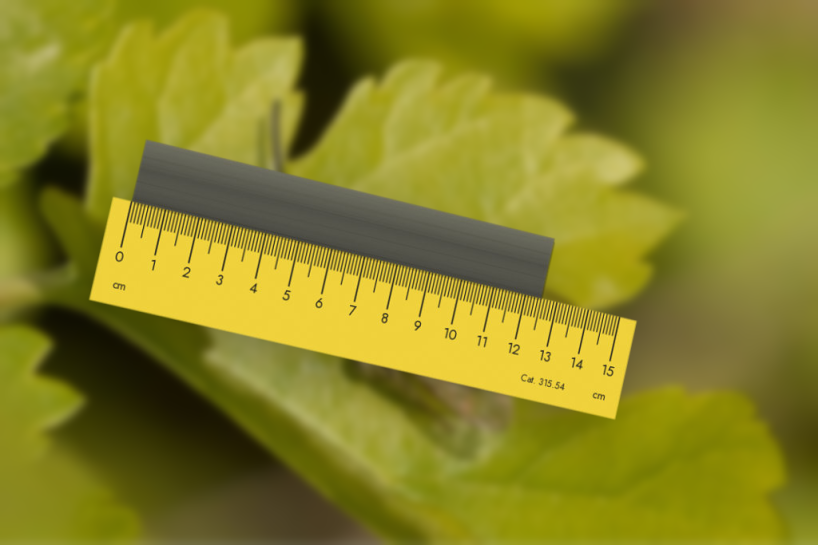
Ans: 12.5,cm
